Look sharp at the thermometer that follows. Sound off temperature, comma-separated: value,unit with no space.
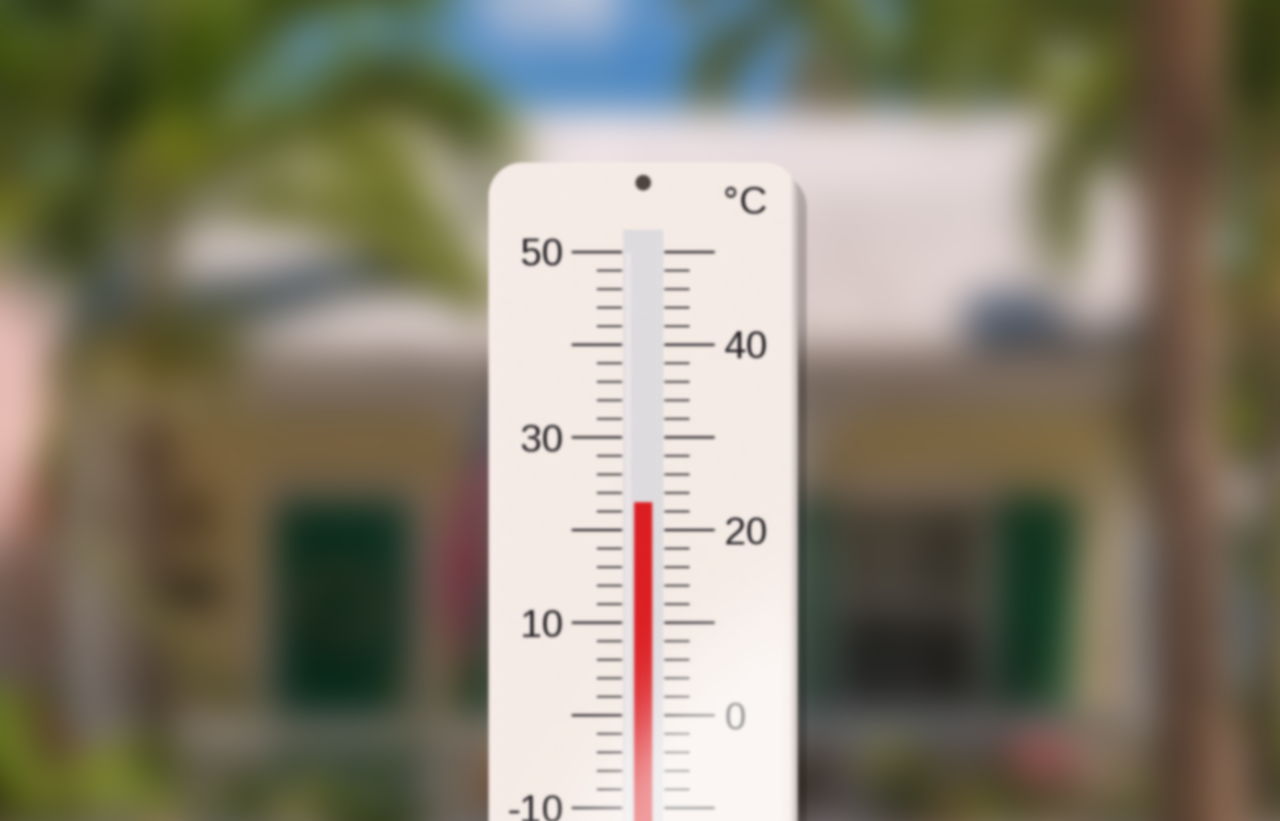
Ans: 23,°C
